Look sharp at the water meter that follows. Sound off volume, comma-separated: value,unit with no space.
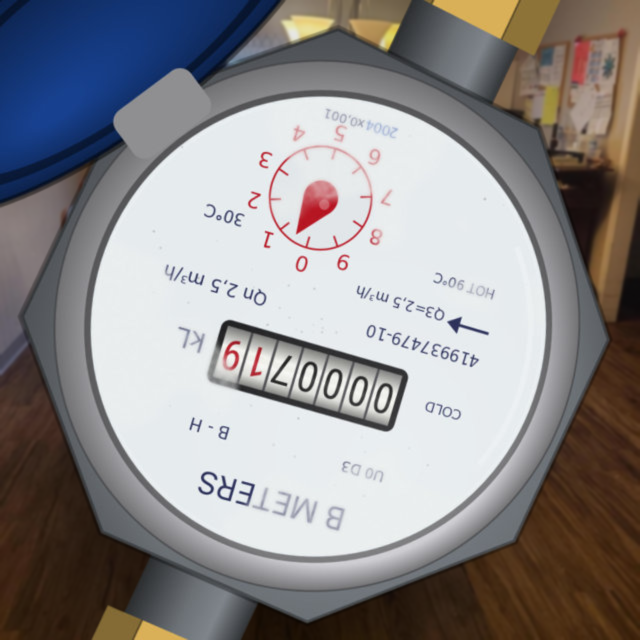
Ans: 7.190,kL
